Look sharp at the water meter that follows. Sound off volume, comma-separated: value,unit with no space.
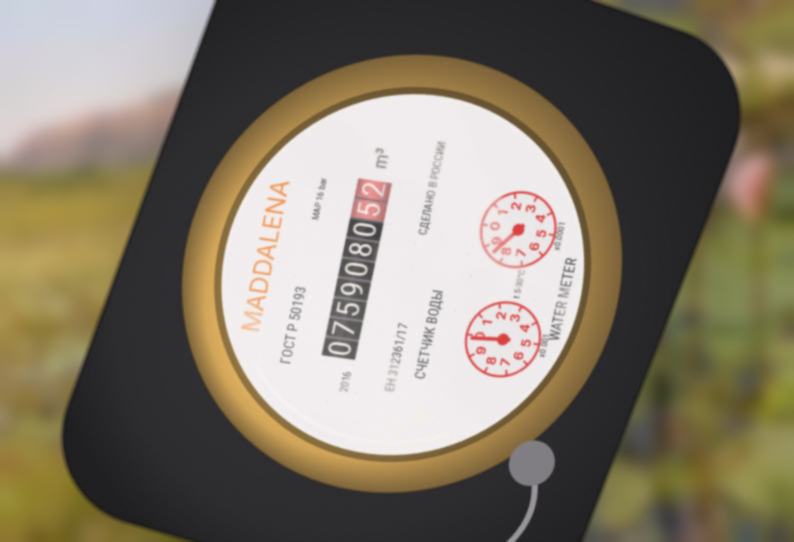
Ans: 759080.5198,m³
